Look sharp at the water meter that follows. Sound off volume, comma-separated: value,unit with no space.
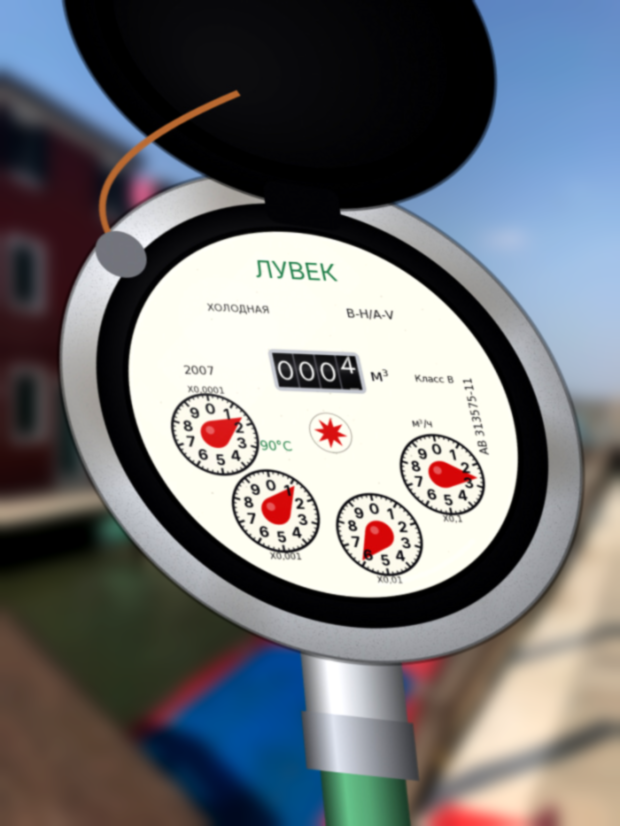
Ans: 4.2611,m³
